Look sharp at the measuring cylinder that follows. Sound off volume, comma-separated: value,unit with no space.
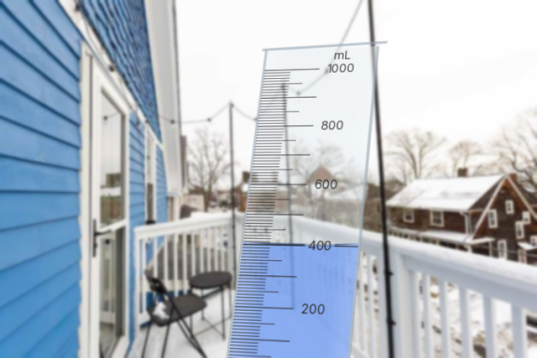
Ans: 400,mL
